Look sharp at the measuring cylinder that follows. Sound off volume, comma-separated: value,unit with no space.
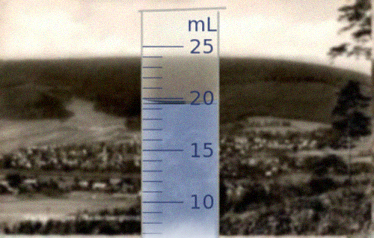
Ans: 19.5,mL
